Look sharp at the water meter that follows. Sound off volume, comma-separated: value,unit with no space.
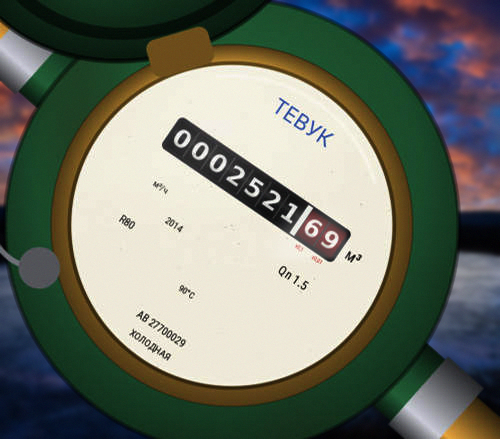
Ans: 2521.69,m³
